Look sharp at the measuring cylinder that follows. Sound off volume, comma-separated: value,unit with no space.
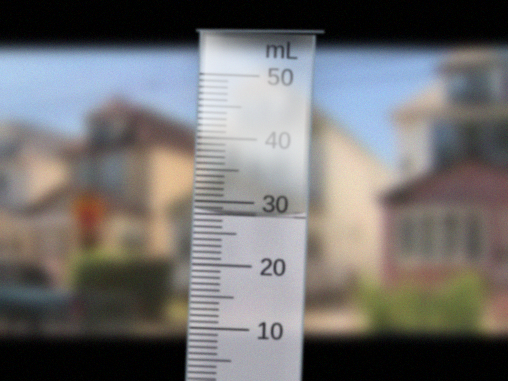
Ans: 28,mL
